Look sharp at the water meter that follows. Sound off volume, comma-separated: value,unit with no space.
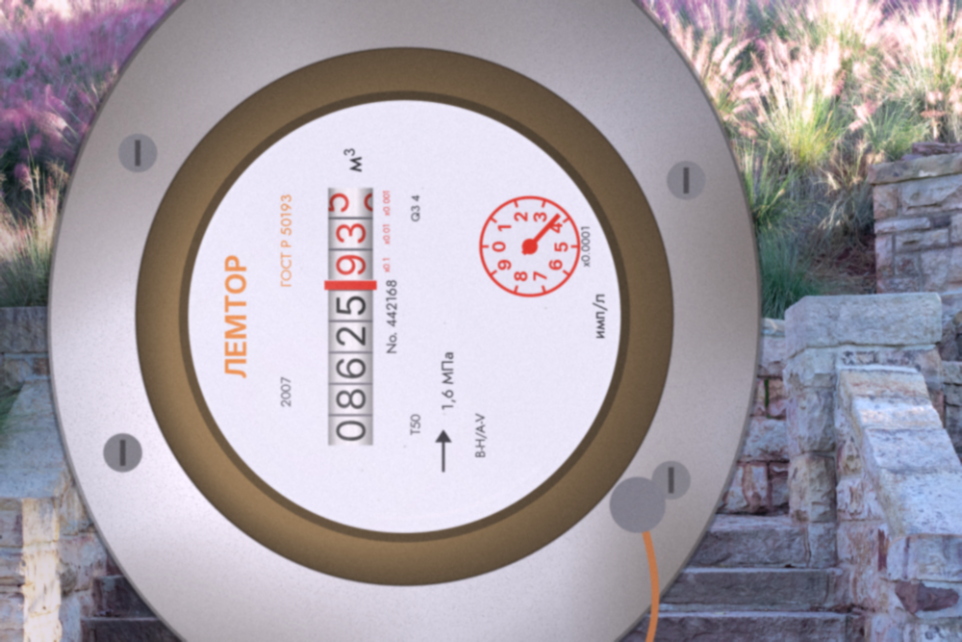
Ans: 8625.9353,m³
